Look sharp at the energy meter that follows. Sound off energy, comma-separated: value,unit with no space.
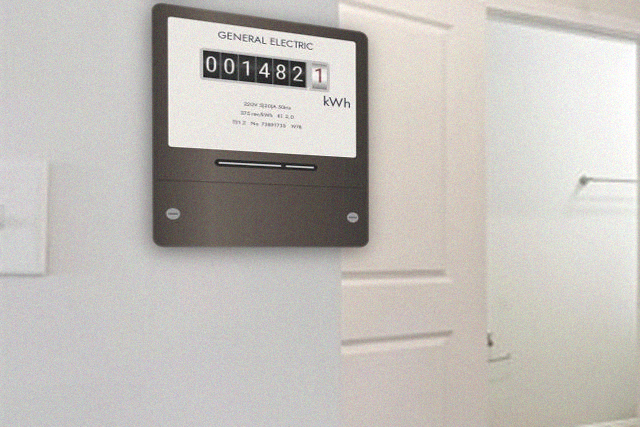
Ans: 1482.1,kWh
